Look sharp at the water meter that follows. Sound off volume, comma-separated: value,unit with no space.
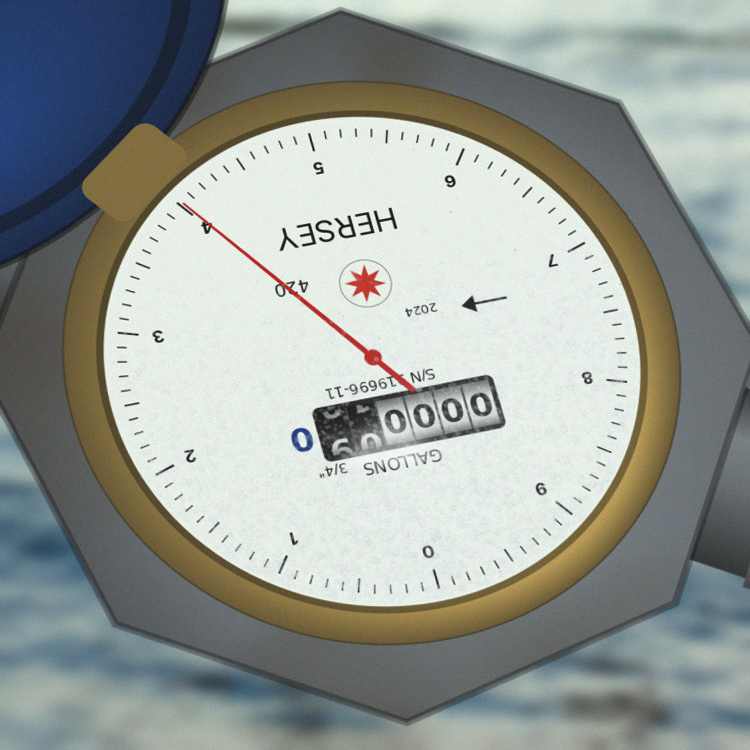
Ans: 94.0,gal
